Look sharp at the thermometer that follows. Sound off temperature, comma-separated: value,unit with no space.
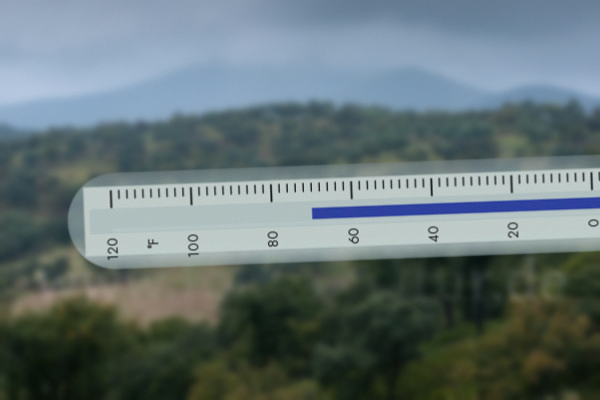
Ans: 70,°F
